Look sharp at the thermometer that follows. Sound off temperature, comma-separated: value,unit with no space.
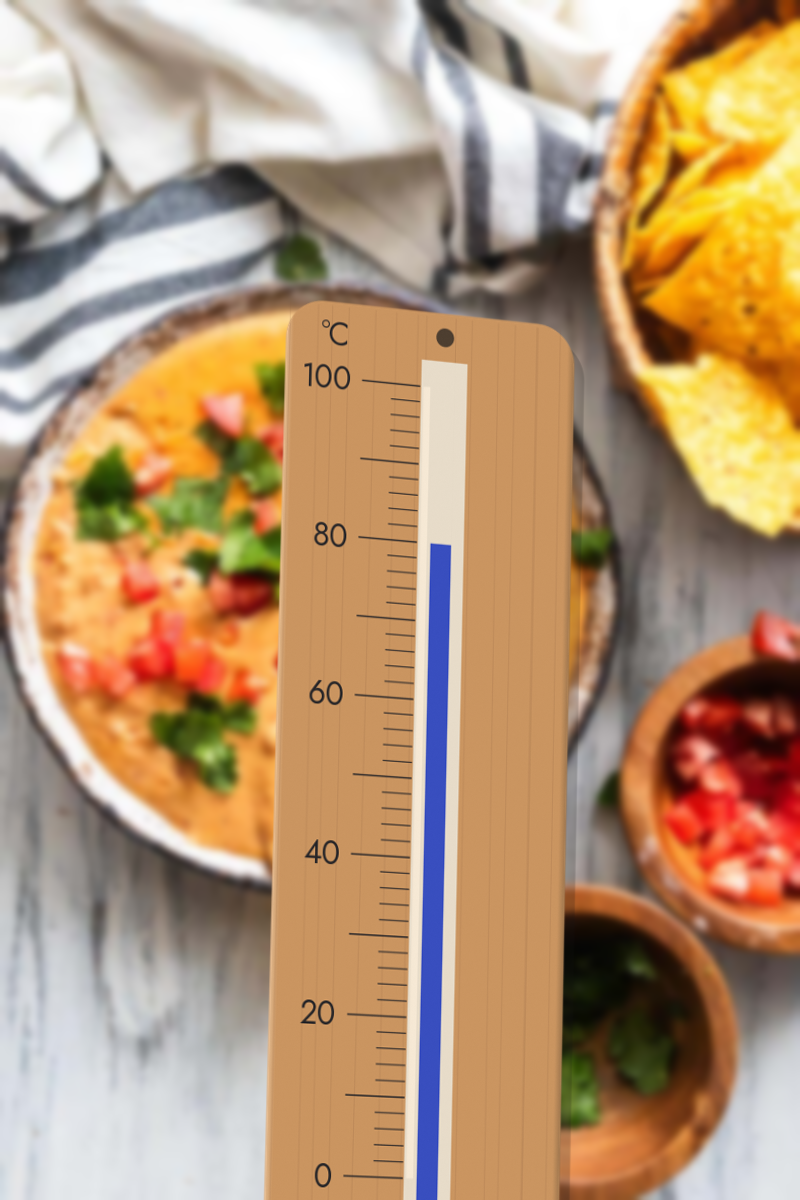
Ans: 80,°C
